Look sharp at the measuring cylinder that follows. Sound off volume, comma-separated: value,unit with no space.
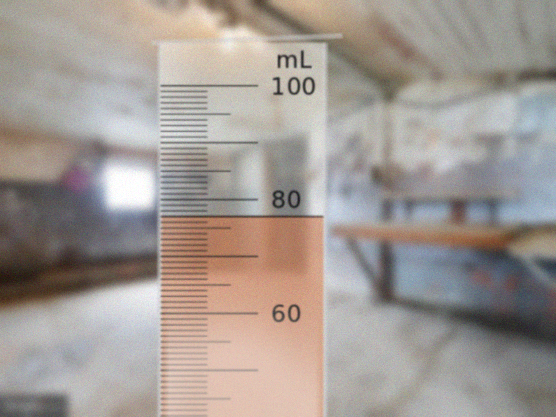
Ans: 77,mL
